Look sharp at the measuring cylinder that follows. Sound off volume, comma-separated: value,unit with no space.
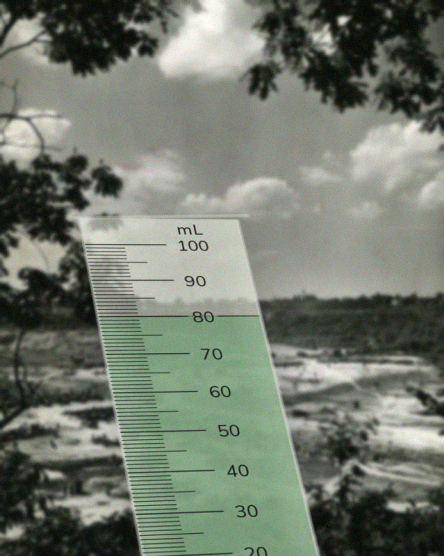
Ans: 80,mL
